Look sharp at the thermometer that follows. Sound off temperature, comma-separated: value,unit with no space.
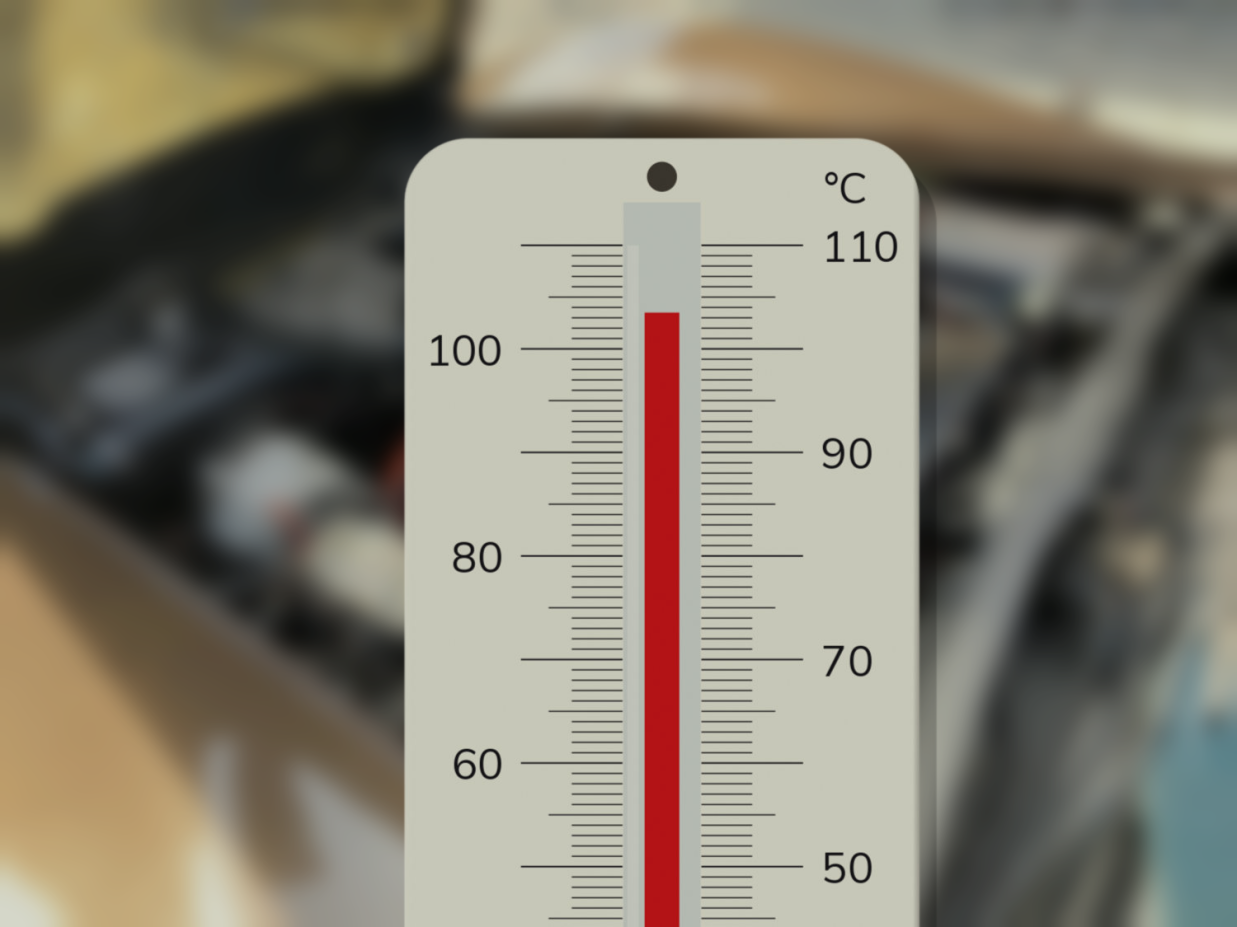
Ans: 103.5,°C
